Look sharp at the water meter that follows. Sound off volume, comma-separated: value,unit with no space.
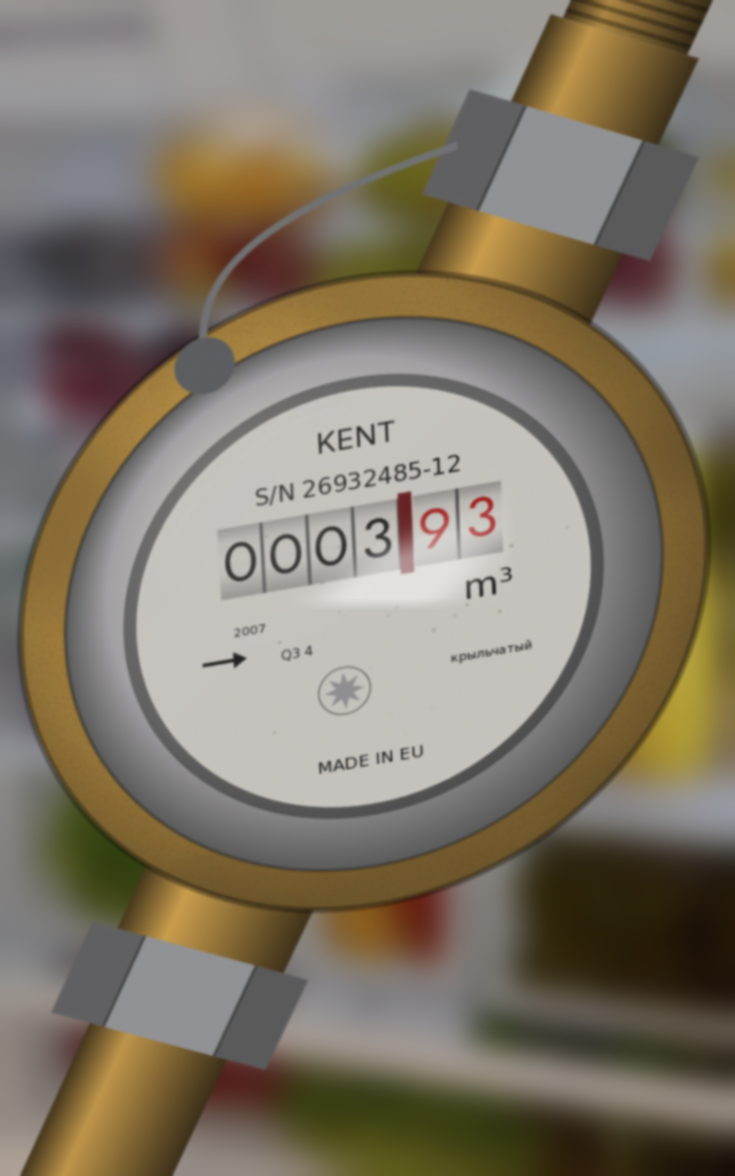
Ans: 3.93,m³
